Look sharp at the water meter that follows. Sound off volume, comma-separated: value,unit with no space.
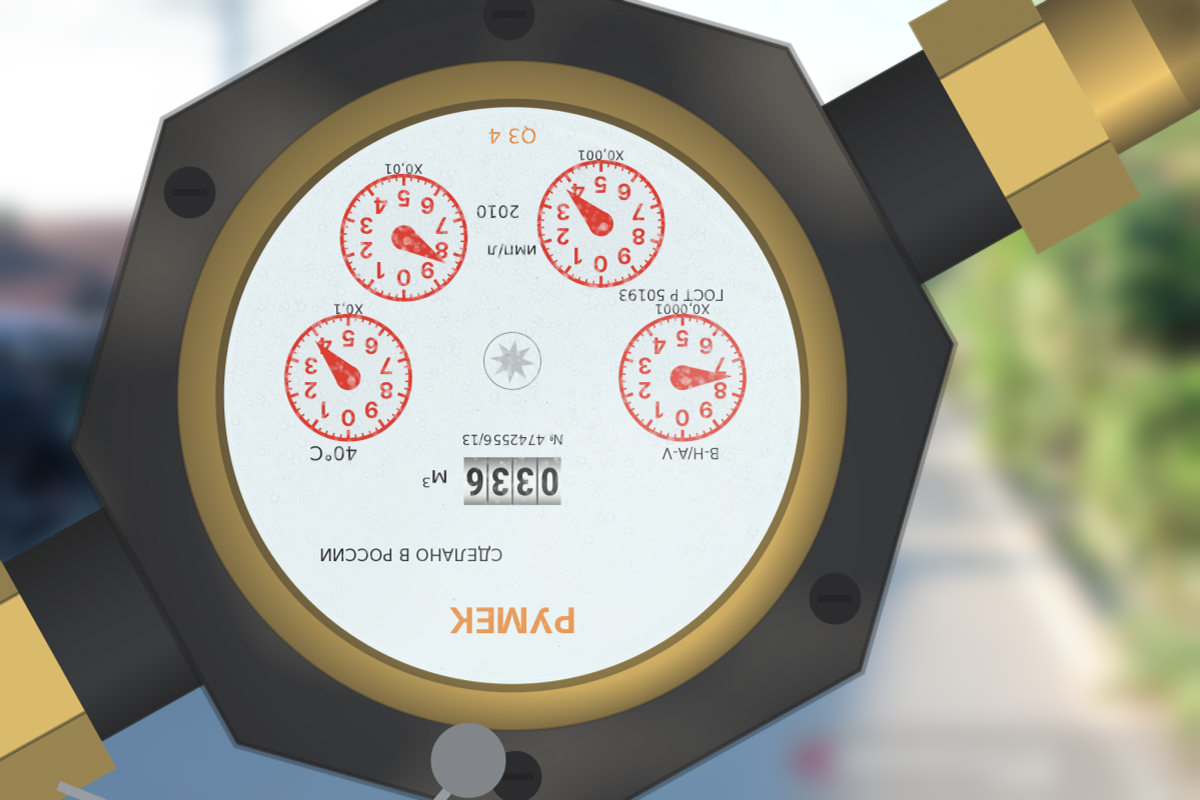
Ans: 336.3837,m³
